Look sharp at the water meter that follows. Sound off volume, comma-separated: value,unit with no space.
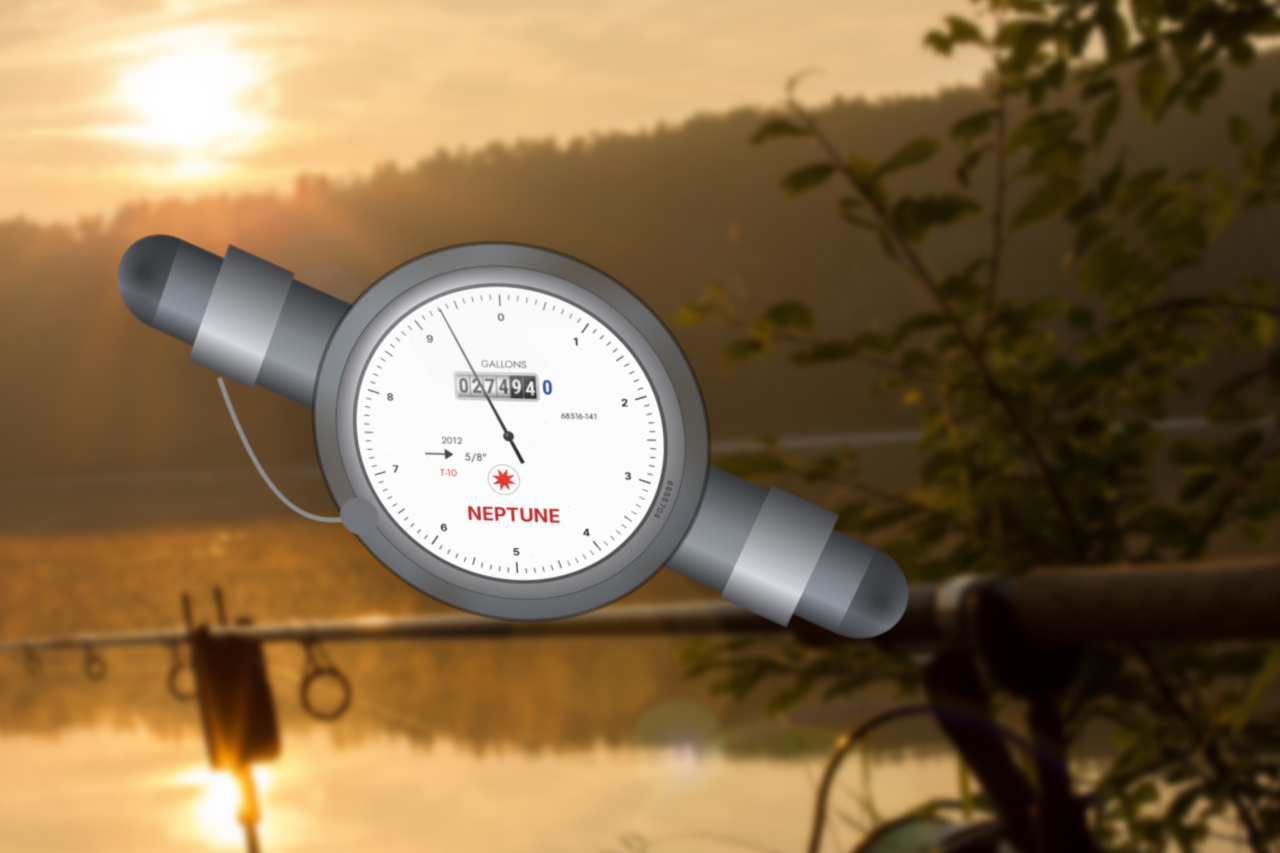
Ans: 274939.3,gal
